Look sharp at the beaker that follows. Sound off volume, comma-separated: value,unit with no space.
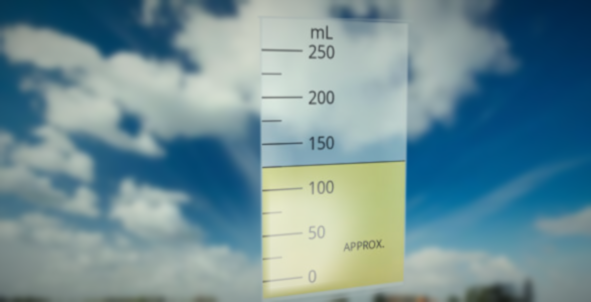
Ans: 125,mL
